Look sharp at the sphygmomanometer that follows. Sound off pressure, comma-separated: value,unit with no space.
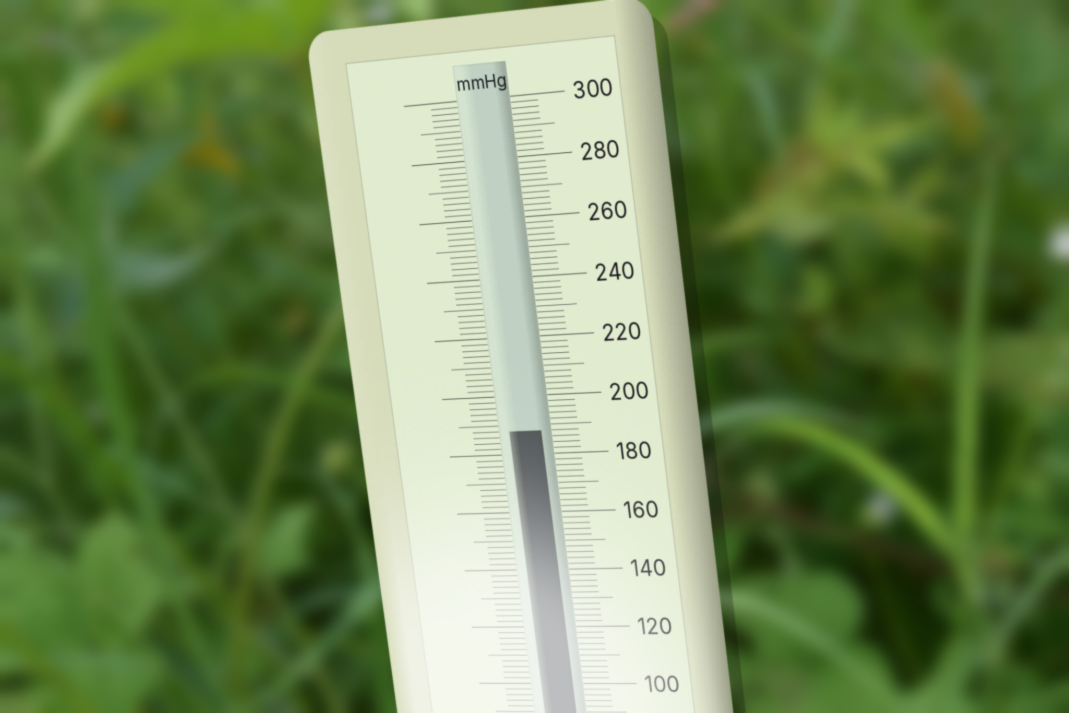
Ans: 188,mmHg
